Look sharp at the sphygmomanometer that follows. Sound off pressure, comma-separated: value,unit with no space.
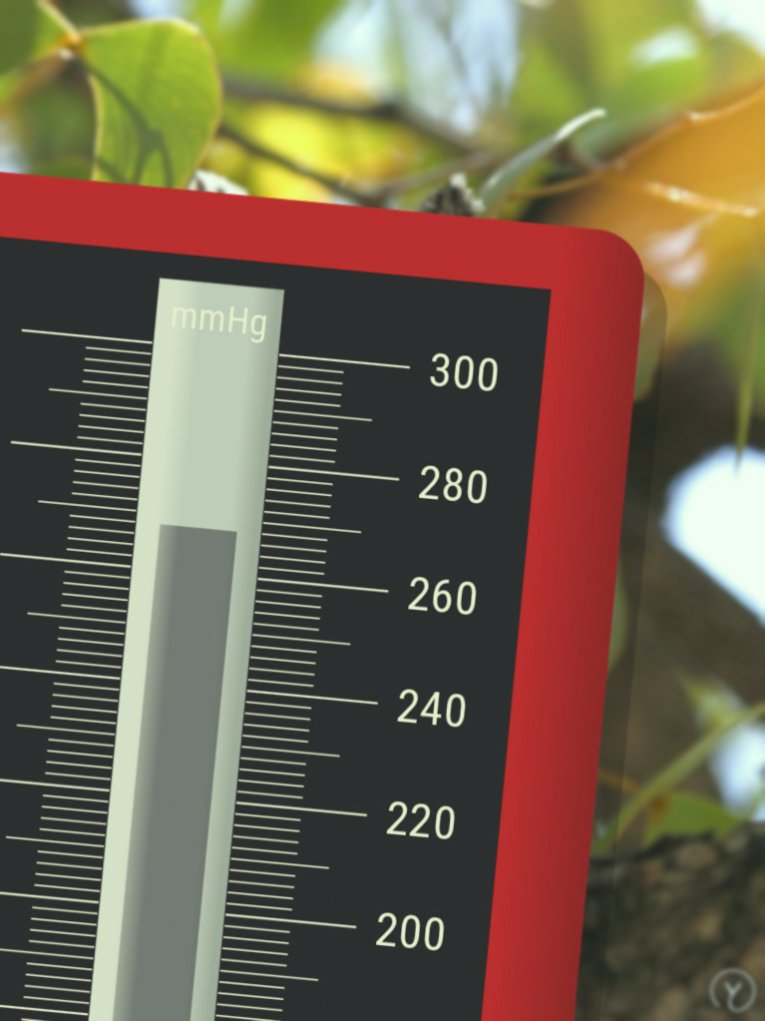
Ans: 268,mmHg
